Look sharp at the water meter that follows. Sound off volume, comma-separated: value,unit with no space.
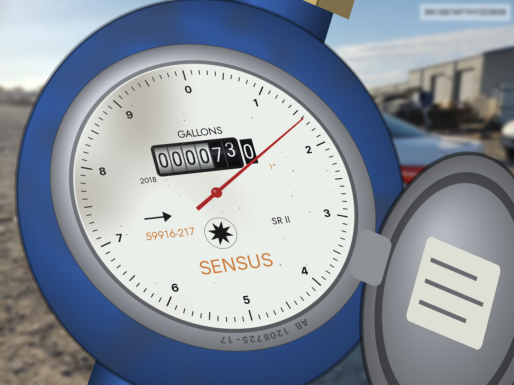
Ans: 731.6,gal
